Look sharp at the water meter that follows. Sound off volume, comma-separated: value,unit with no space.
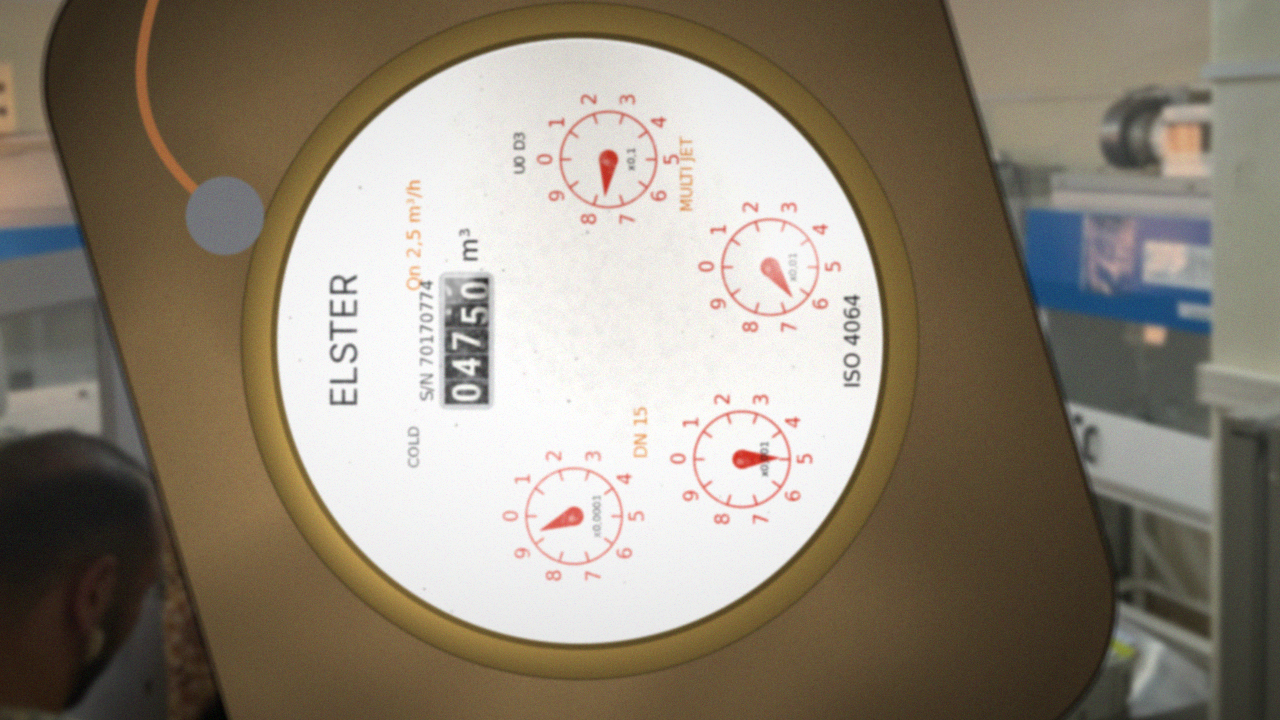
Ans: 4749.7649,m³
